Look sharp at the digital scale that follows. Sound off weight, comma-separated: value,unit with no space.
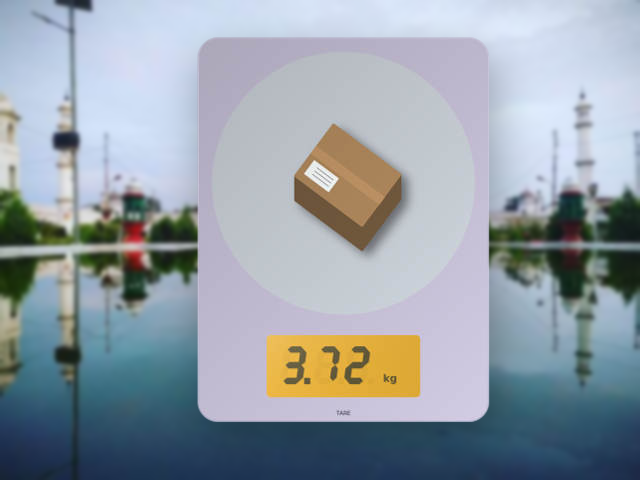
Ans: 3.72,kg
